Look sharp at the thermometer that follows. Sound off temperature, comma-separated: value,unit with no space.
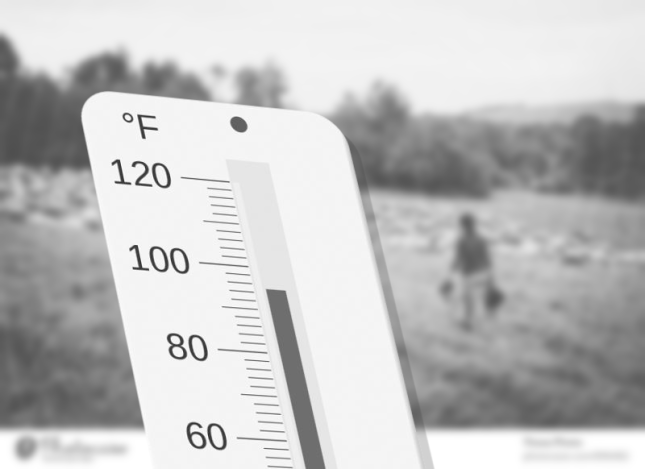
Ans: 95,°F
